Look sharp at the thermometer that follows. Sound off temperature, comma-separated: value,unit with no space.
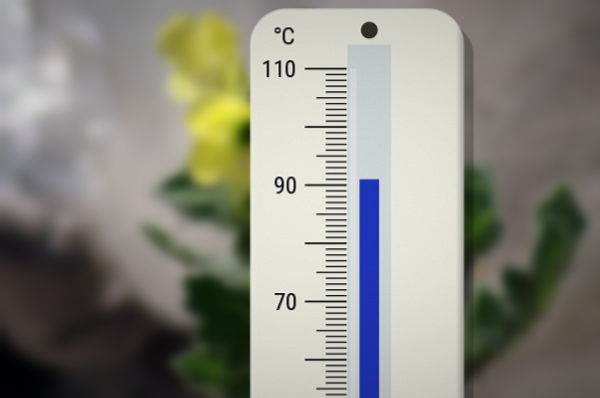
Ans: 91,°C
